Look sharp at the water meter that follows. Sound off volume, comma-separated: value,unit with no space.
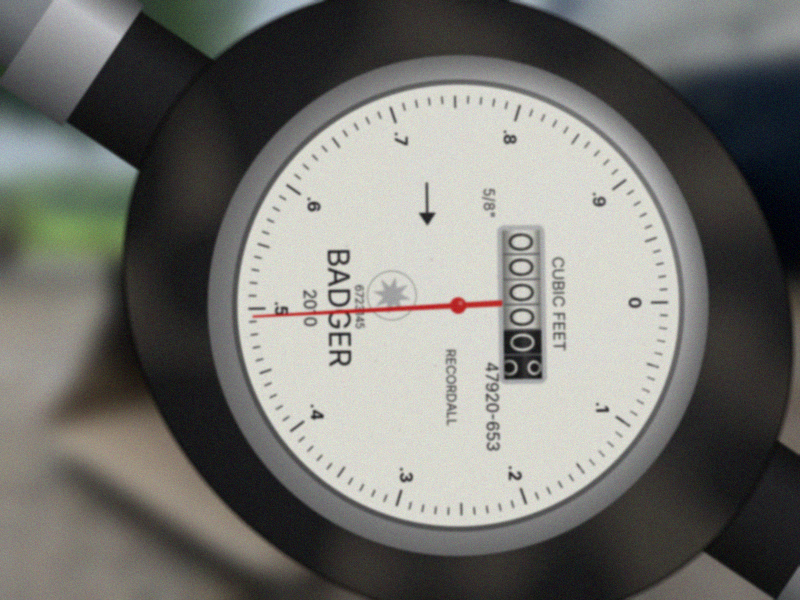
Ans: 8.49,ft³
